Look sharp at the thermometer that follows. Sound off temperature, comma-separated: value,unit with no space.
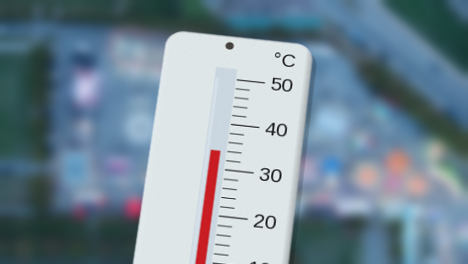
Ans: 34,°C
